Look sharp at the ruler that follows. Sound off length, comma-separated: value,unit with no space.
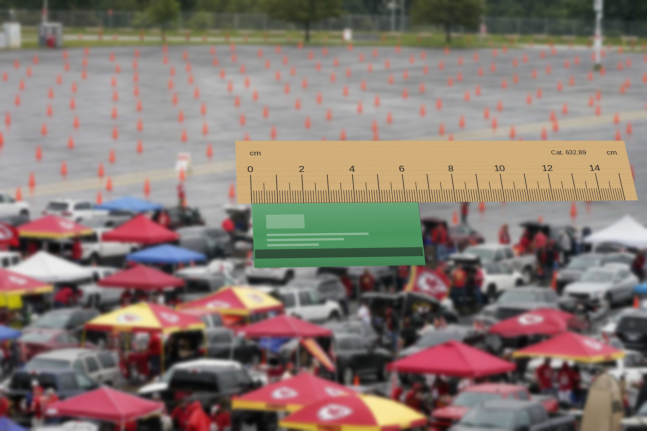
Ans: 6.5,cm
